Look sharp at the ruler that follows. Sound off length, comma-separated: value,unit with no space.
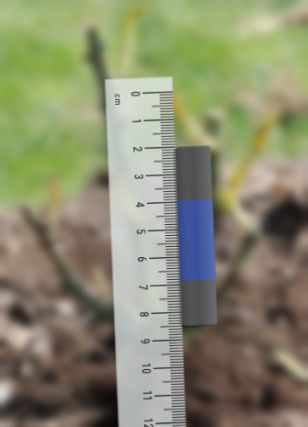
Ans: 6.5,cm
